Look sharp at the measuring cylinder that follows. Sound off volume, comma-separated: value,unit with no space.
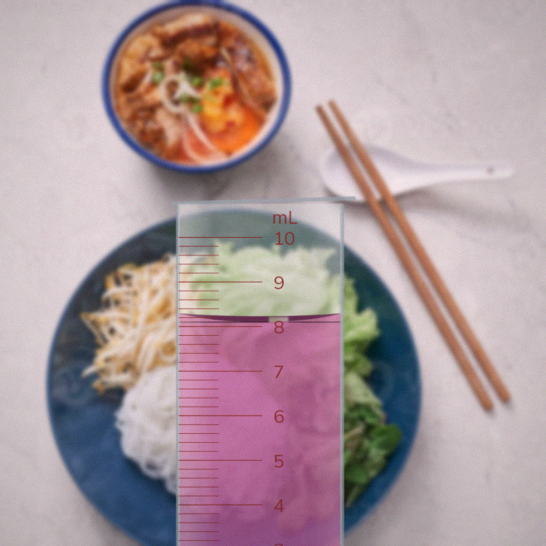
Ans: 8.1,mL
